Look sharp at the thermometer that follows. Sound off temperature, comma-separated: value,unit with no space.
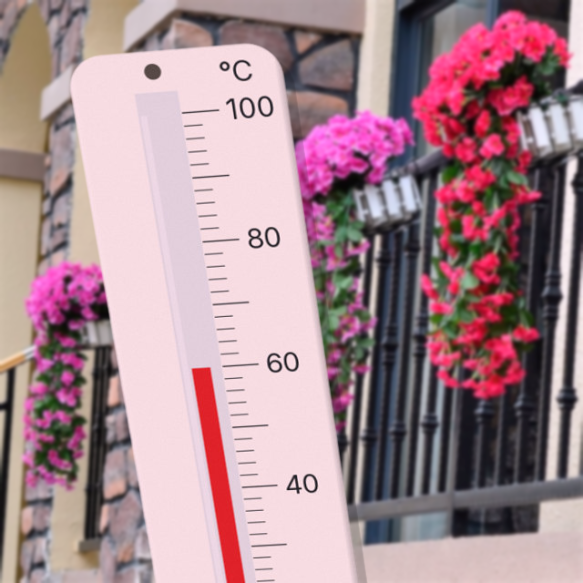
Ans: 60,°C
